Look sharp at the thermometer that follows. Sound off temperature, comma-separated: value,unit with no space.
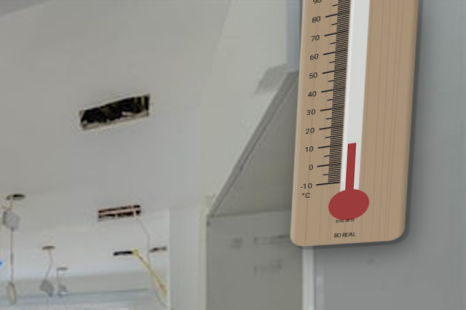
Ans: 10,°C
